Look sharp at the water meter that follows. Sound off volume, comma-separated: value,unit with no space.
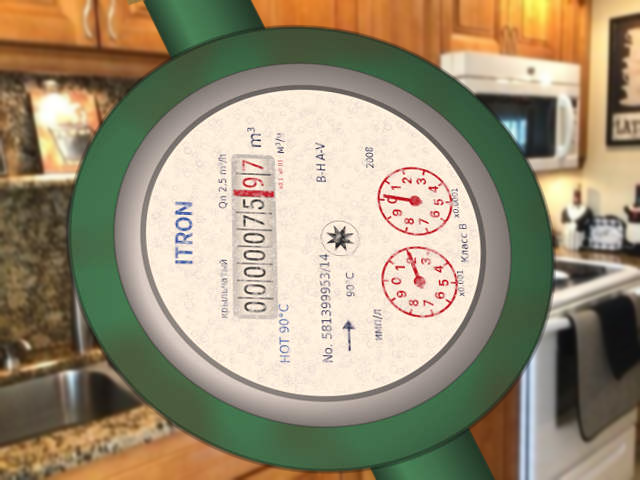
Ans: 75.9720,m³
